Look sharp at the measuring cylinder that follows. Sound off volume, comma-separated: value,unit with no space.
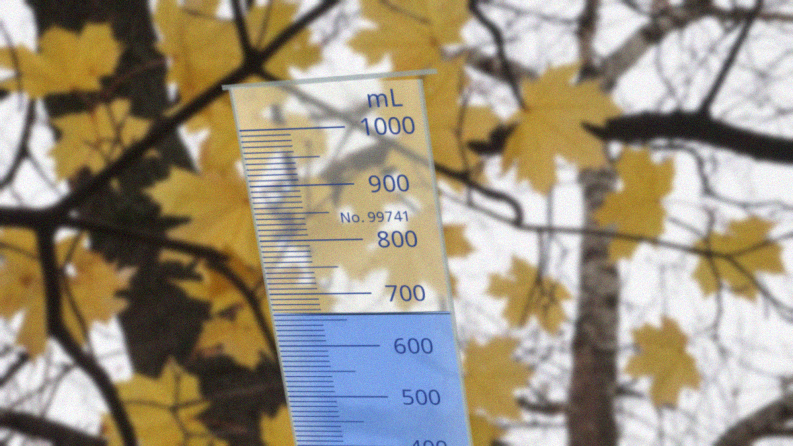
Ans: 660,mL
